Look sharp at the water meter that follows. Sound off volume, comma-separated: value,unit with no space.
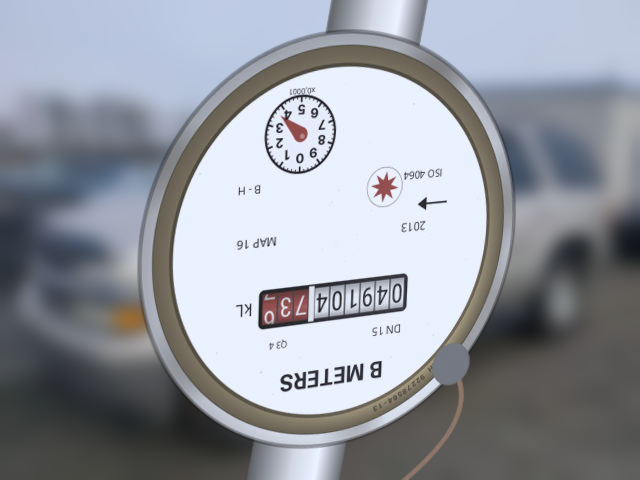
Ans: 49104.7363,kL
